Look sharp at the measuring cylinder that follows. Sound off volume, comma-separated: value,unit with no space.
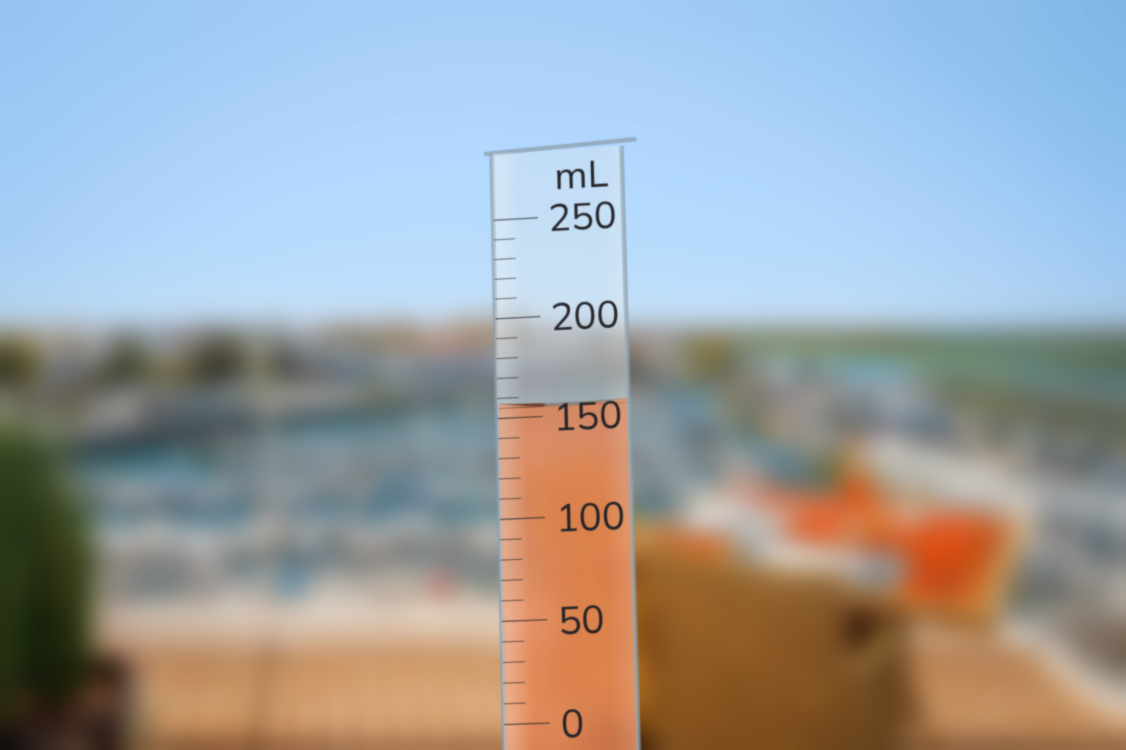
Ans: 155,mL
